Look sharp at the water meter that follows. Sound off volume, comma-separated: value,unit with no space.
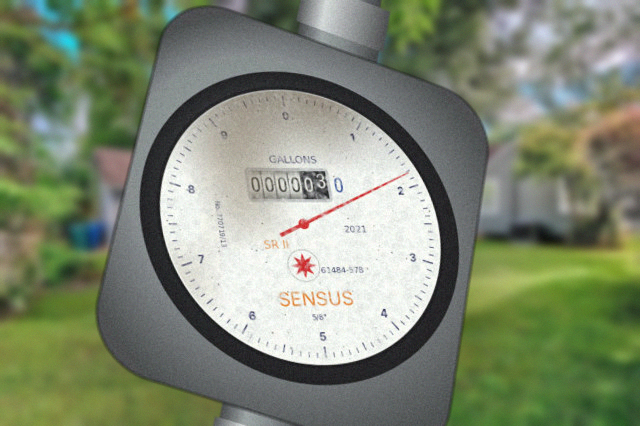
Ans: 31.8,gal
